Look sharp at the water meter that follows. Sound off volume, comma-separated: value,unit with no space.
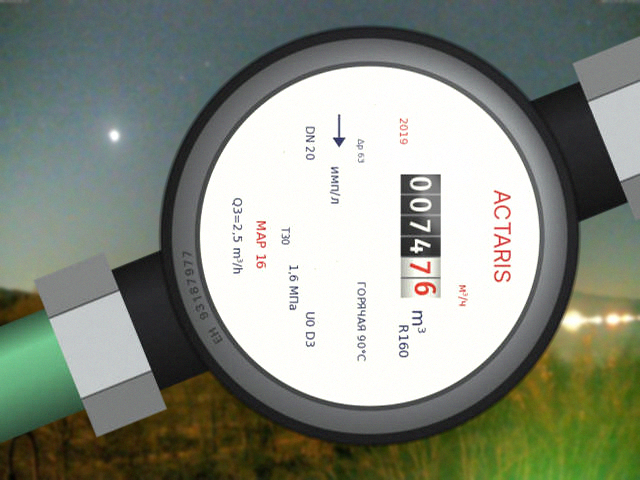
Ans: 74.76,m³
